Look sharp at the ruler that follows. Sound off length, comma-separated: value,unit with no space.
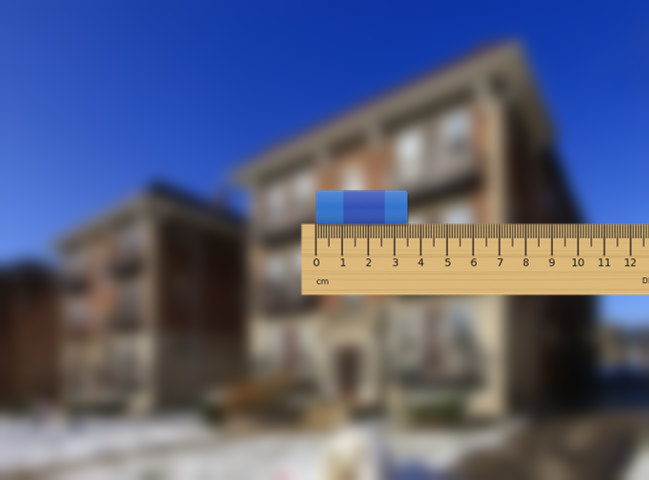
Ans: 3.5,cm
